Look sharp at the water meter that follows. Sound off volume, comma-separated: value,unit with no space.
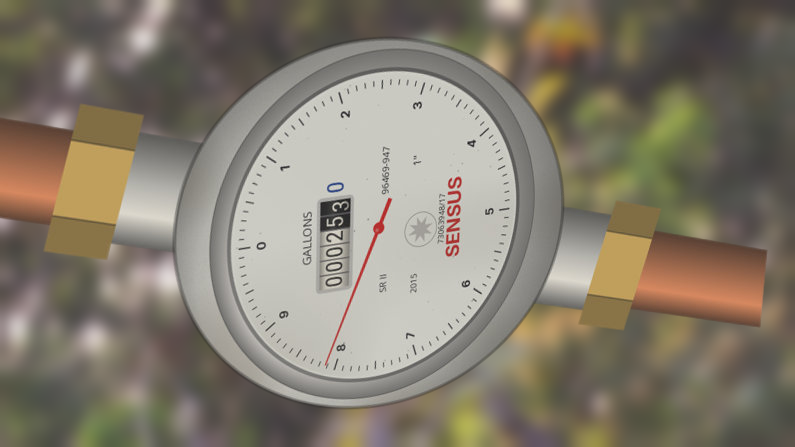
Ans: 2528.1,gal
